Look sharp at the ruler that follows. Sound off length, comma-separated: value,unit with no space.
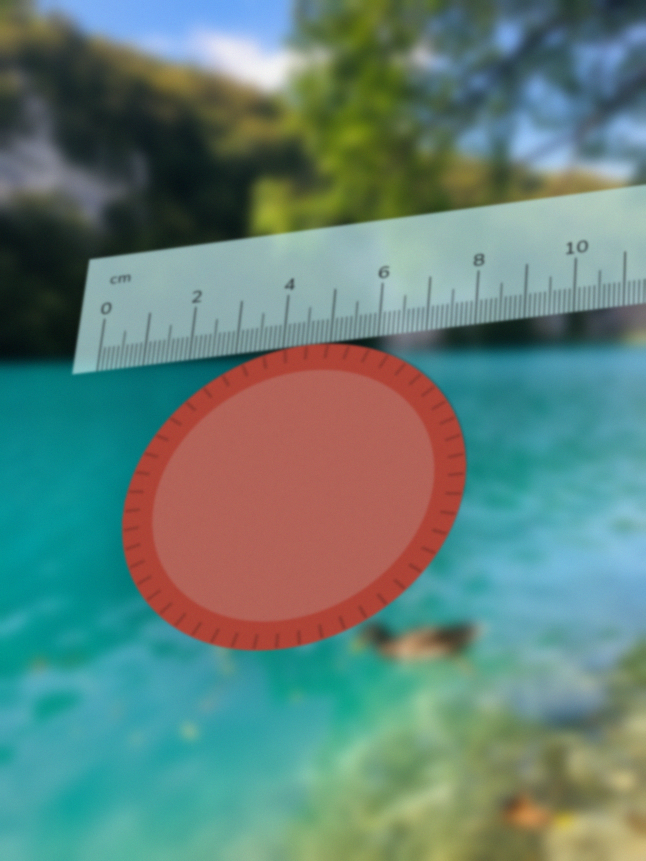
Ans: 7,cm
